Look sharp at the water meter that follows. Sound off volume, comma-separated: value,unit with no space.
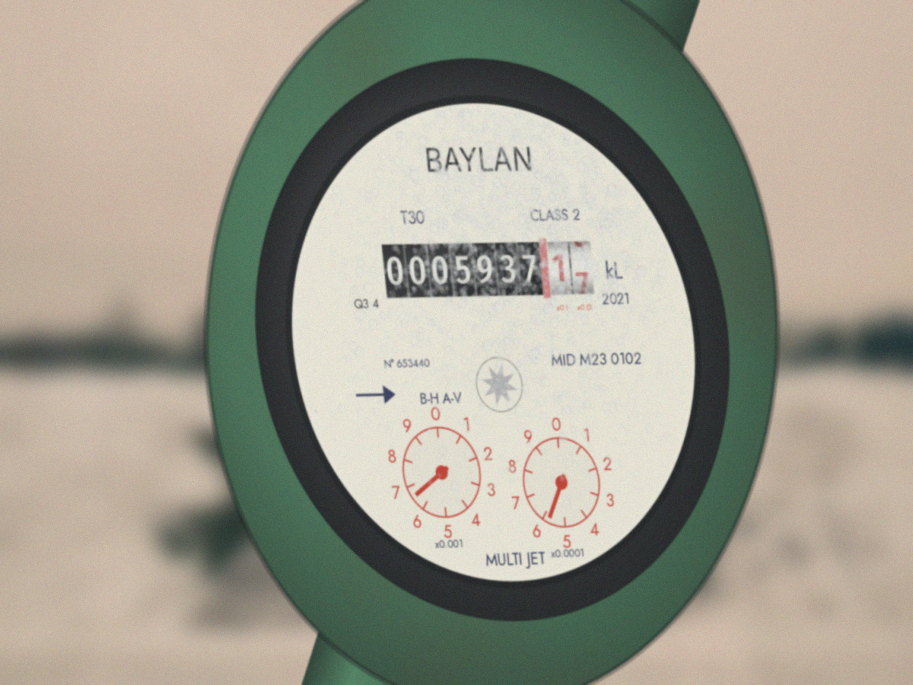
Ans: 5937.1665,kL
